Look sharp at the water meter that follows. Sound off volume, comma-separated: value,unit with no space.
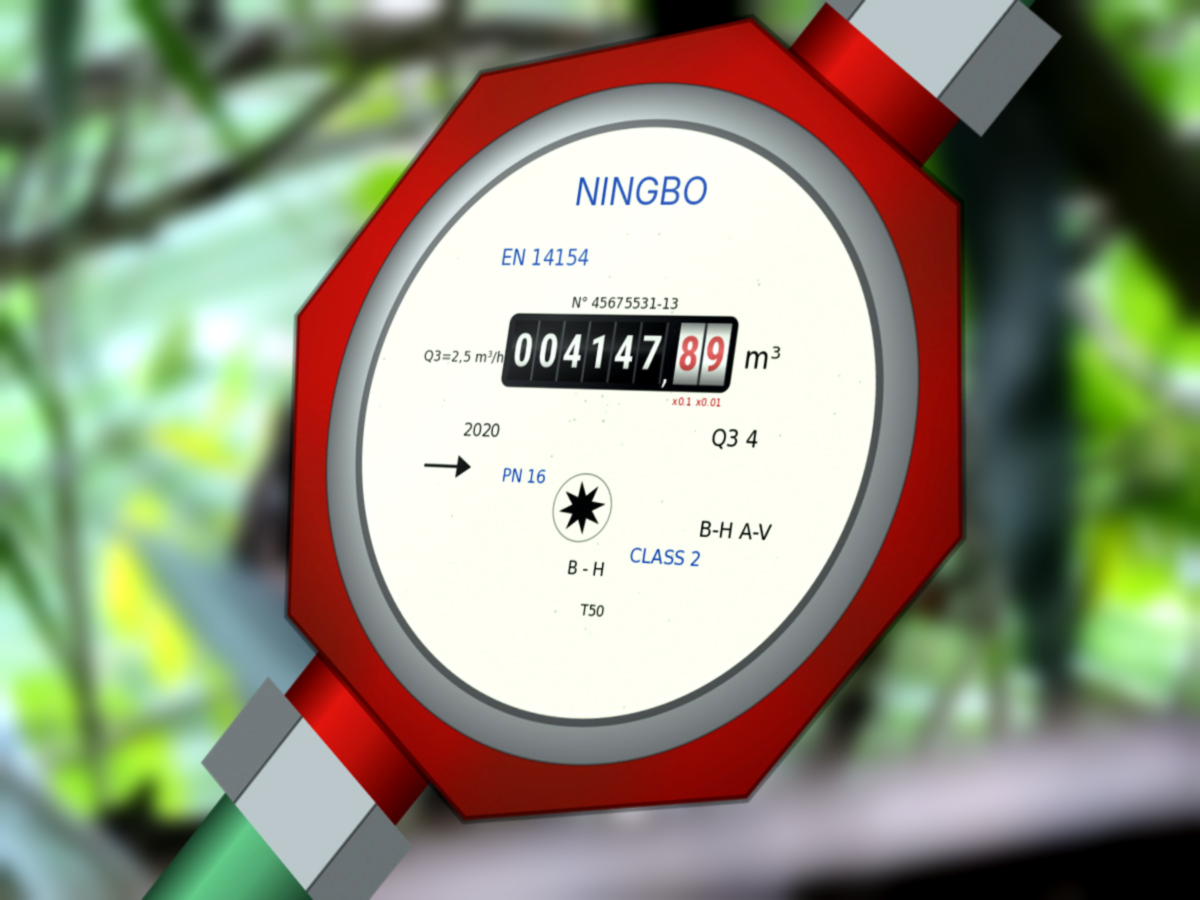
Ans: 4147.89,m³
